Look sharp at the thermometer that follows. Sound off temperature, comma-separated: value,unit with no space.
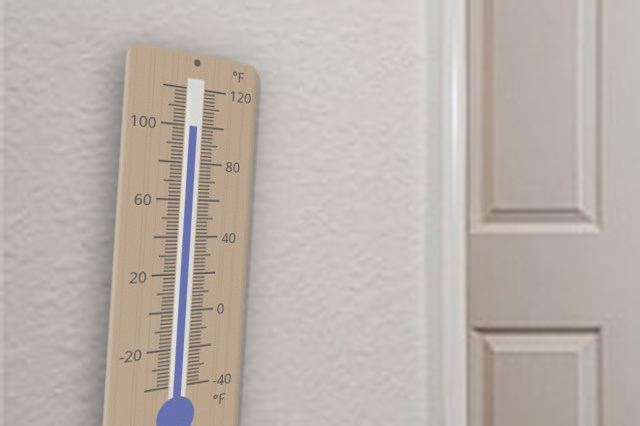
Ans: 100,°F
